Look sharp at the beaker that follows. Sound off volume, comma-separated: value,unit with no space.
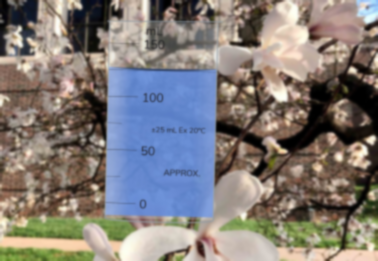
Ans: 125,mL
